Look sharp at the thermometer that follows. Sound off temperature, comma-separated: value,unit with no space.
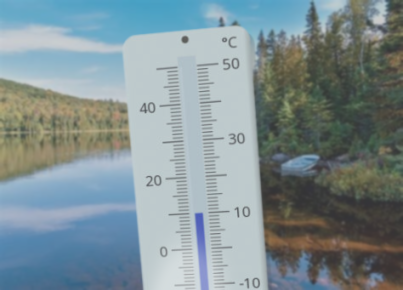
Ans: 10,°C
